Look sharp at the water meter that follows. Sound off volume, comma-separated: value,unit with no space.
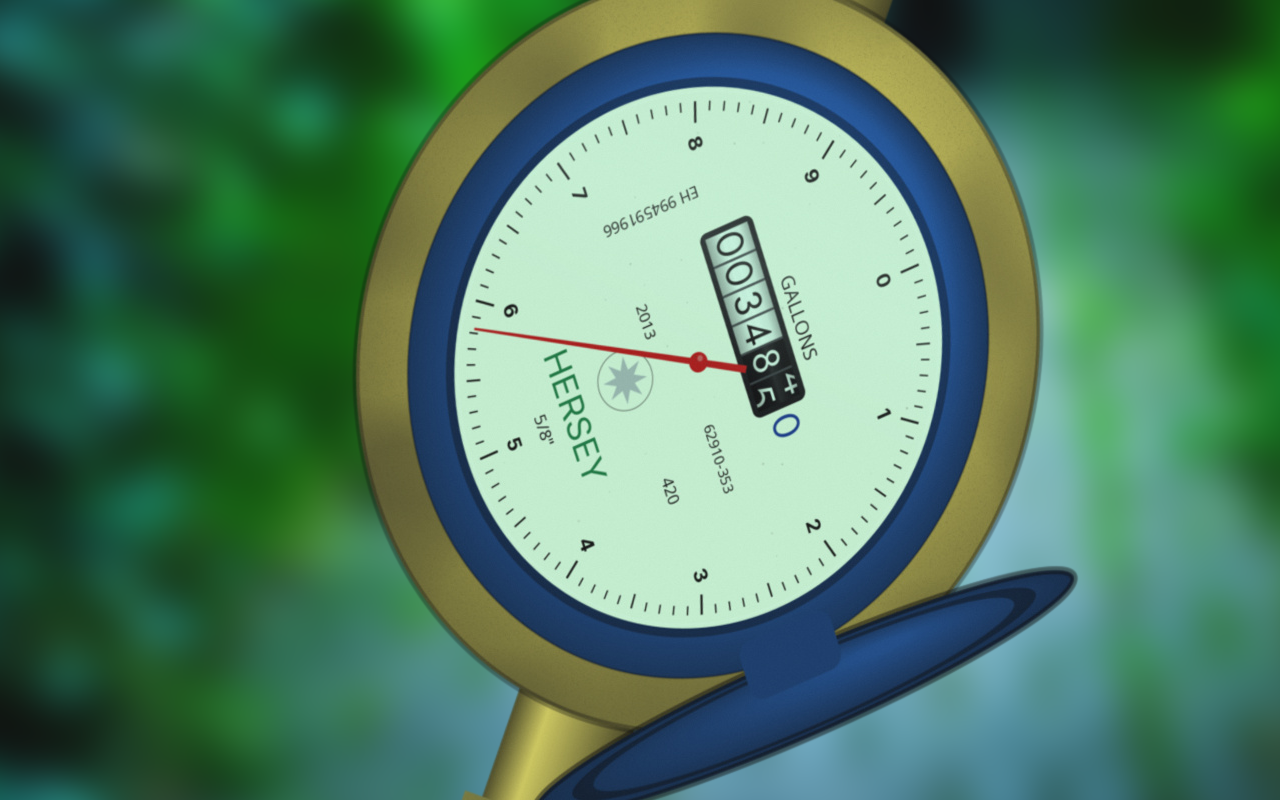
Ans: 34845.8,gal
